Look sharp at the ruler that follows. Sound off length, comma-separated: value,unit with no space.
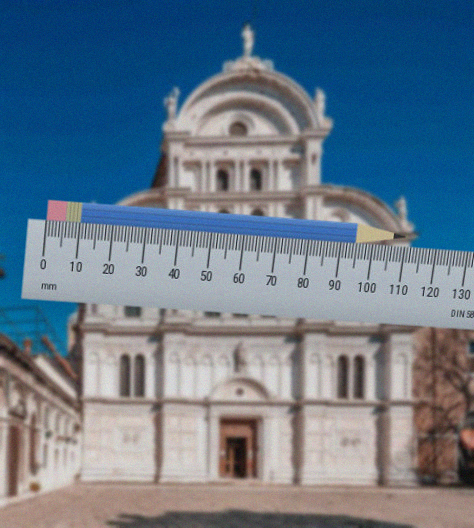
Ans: 110,mm
